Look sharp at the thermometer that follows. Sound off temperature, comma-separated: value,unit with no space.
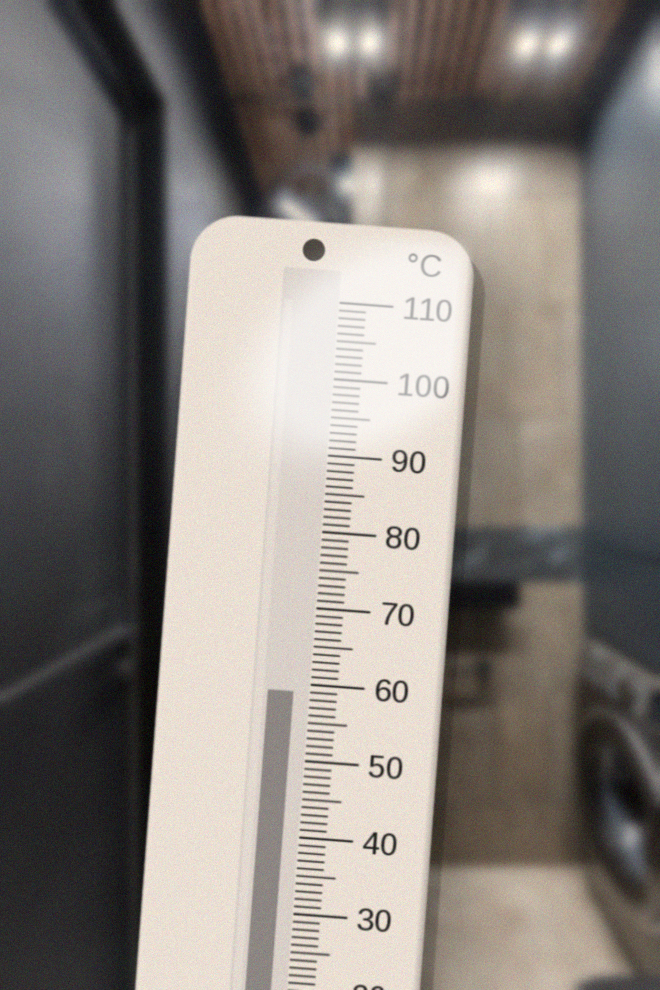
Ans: 59,°C
